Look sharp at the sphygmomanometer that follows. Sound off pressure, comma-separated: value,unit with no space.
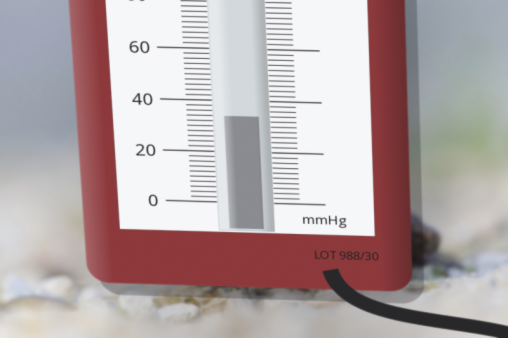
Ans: 34,mmHg
